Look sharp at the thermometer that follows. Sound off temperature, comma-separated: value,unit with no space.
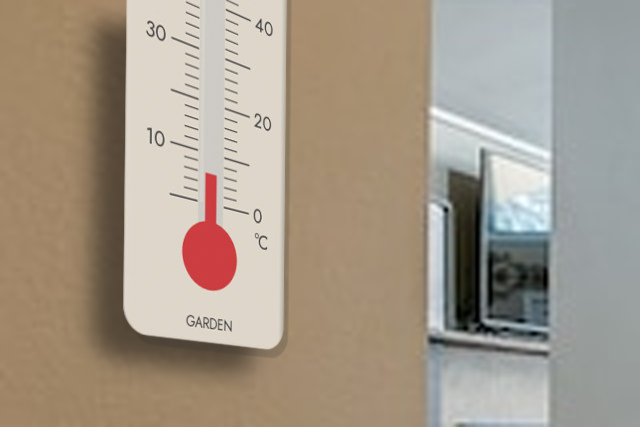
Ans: 6,°C
